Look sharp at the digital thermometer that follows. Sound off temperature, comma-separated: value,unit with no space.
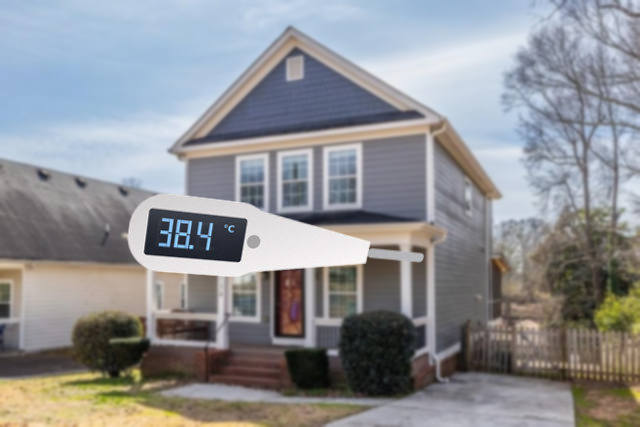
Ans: 38.4,°C
